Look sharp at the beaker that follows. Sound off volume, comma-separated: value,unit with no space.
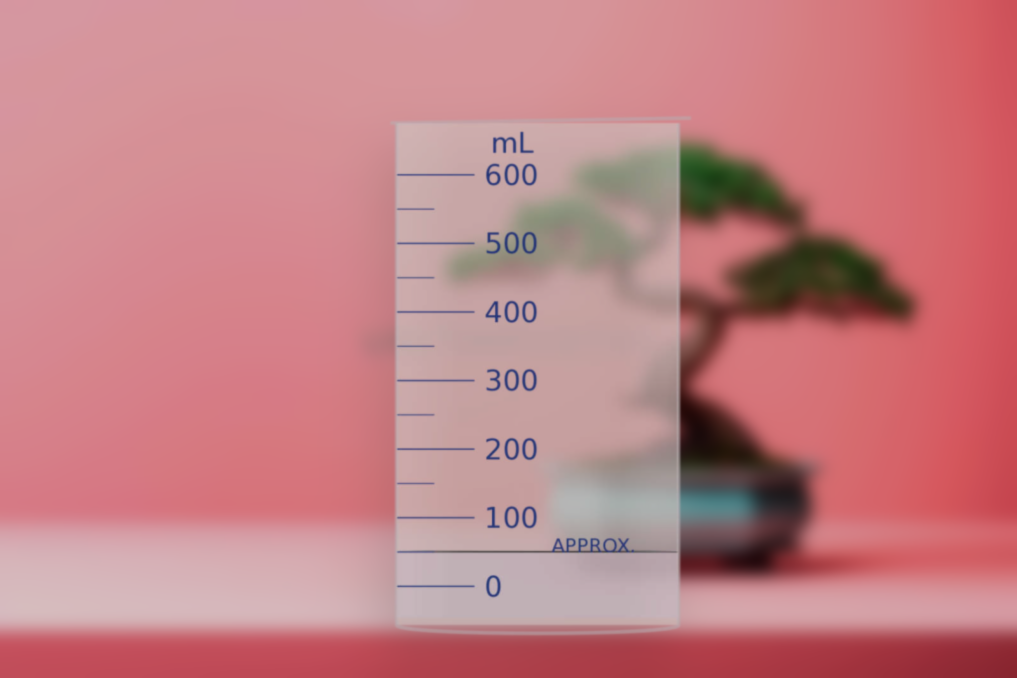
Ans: 50,mL
